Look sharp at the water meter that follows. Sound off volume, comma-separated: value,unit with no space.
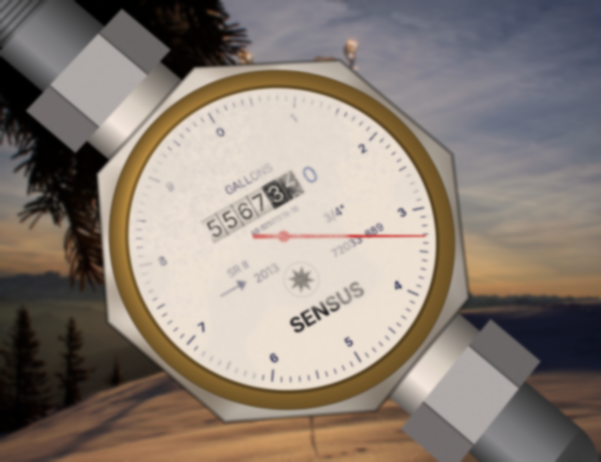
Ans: 5567323.3,gal
